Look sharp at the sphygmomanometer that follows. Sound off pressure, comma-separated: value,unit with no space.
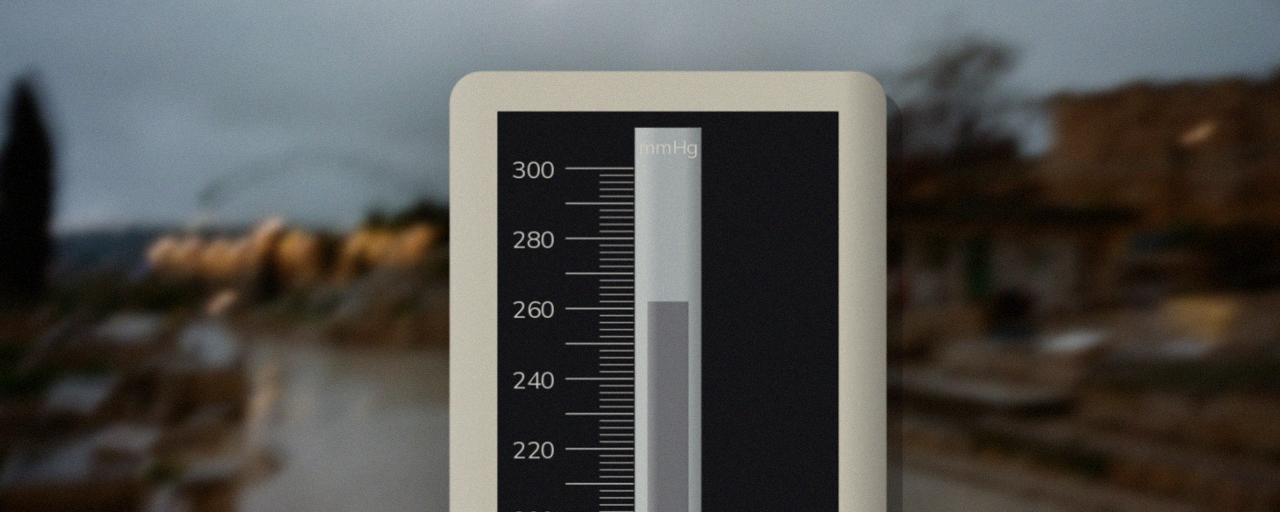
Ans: 262,mmHg
